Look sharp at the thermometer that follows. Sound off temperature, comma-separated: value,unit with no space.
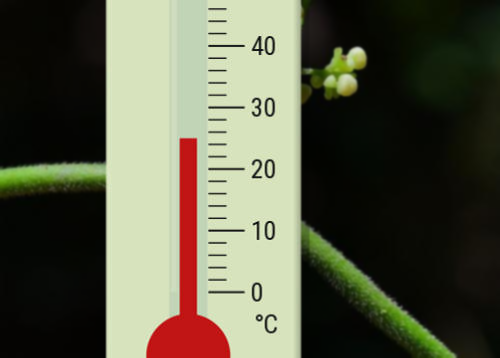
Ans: 25,°C
